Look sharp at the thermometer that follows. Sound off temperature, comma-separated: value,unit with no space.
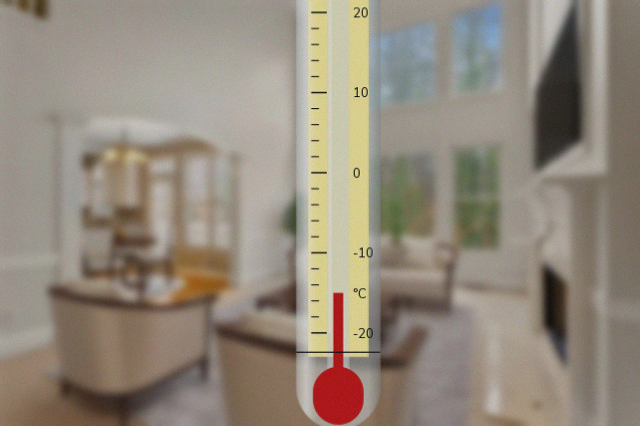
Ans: -15,°C
